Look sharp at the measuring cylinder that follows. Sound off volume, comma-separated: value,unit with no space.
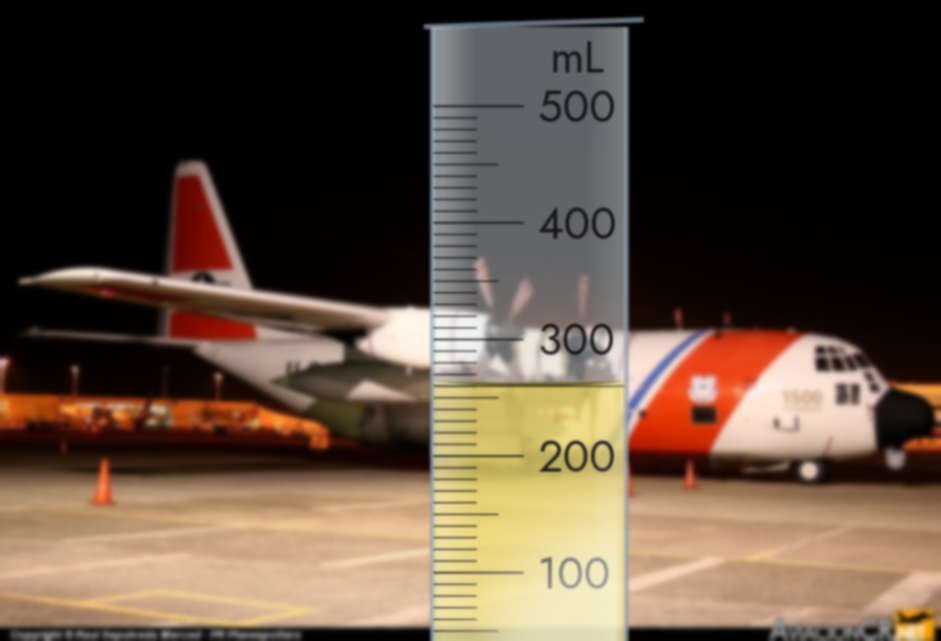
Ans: 260,mL
